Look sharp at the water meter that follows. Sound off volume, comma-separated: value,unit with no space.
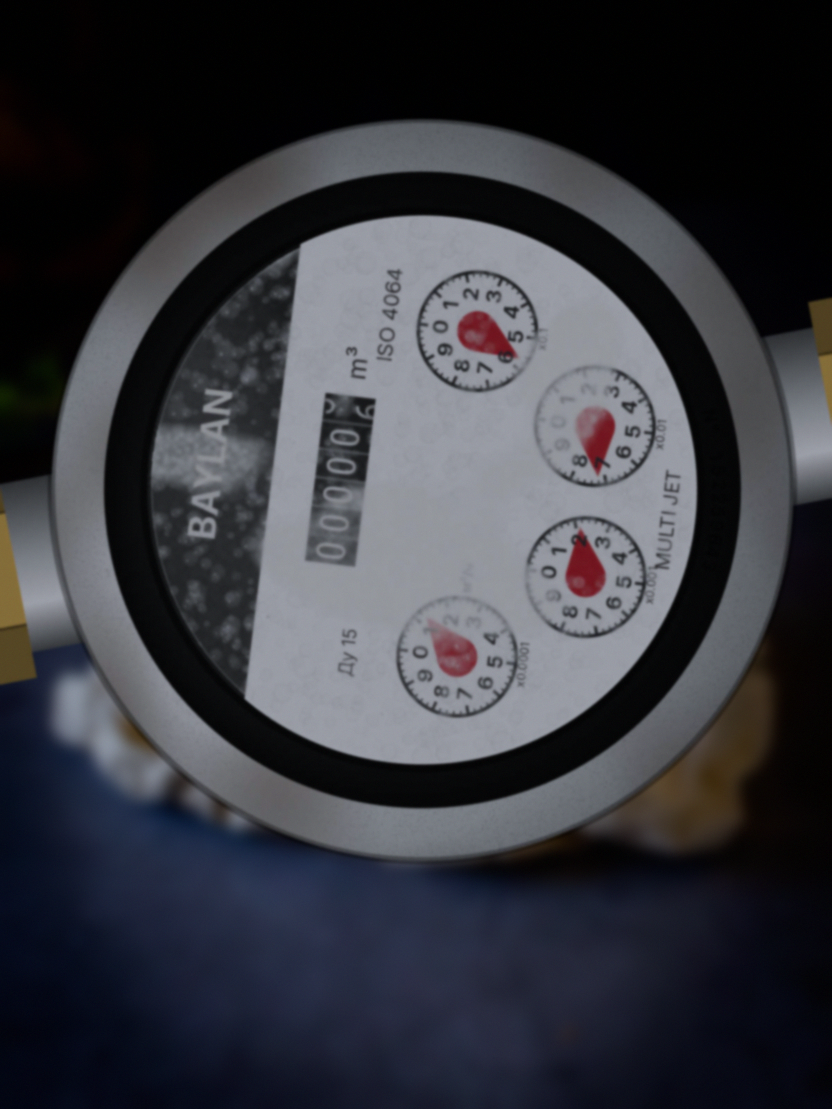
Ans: 5.5721,m³
